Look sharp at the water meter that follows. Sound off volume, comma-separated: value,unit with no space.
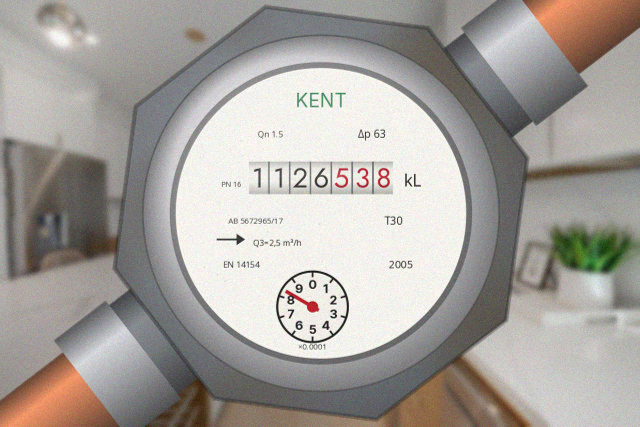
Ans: 1126.5388,kL
